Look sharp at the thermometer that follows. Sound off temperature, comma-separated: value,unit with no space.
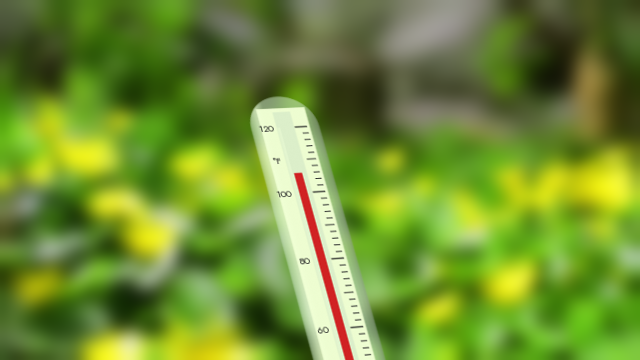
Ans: 106,°F
